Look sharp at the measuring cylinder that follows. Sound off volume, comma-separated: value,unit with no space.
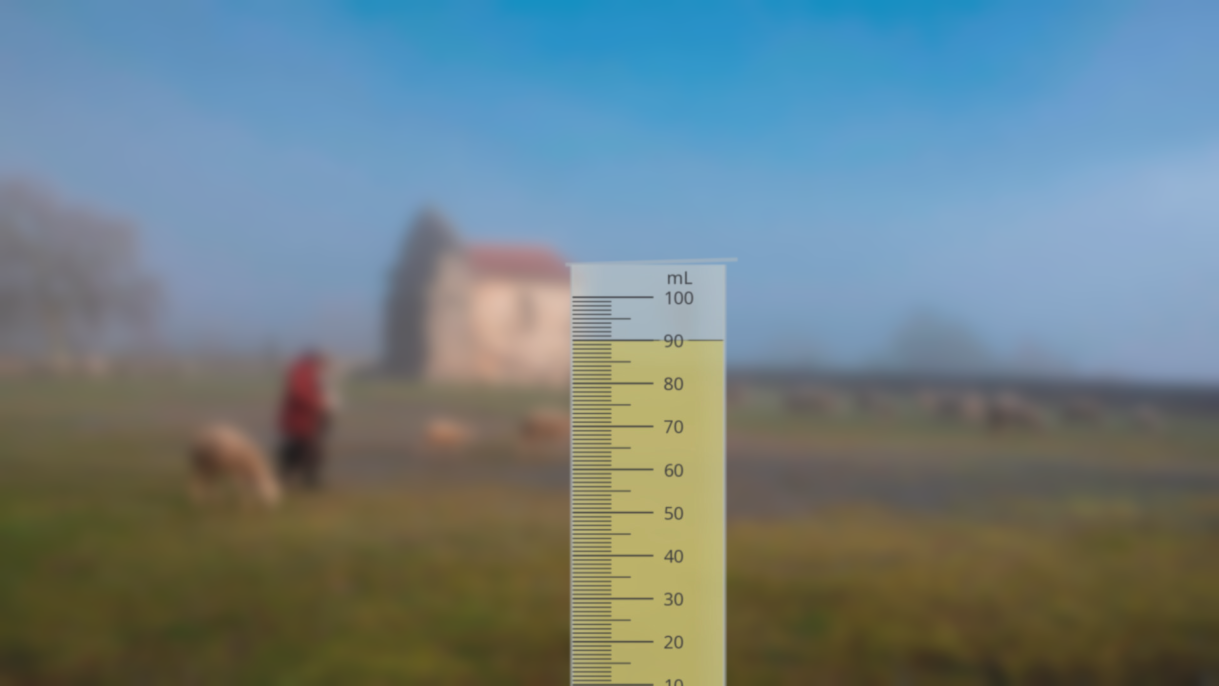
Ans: 90,mL
